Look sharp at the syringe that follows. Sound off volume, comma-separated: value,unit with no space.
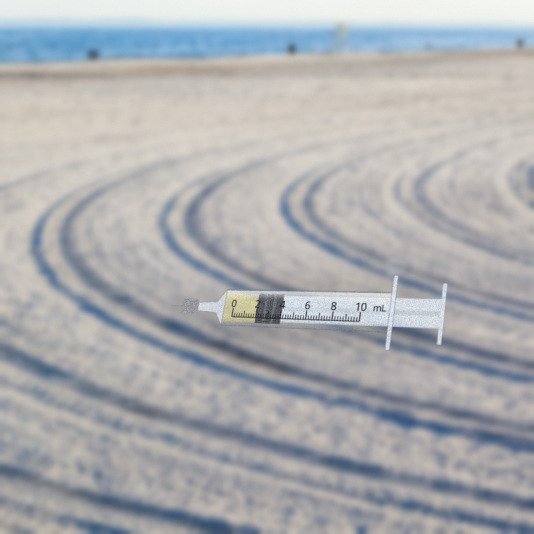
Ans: 2,mL
